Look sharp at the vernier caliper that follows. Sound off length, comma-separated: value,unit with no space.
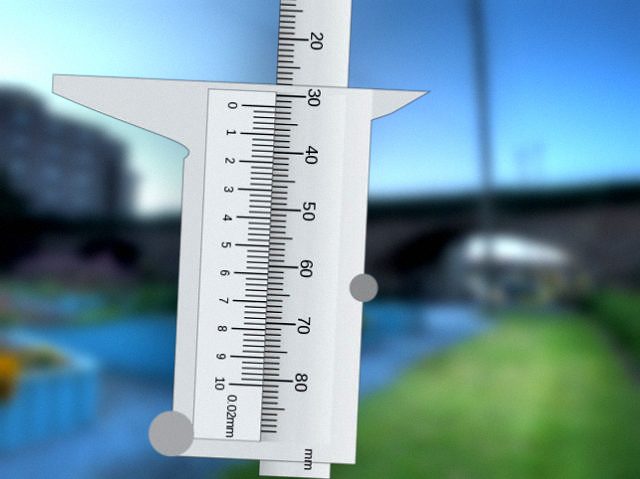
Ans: 32.0,mm
